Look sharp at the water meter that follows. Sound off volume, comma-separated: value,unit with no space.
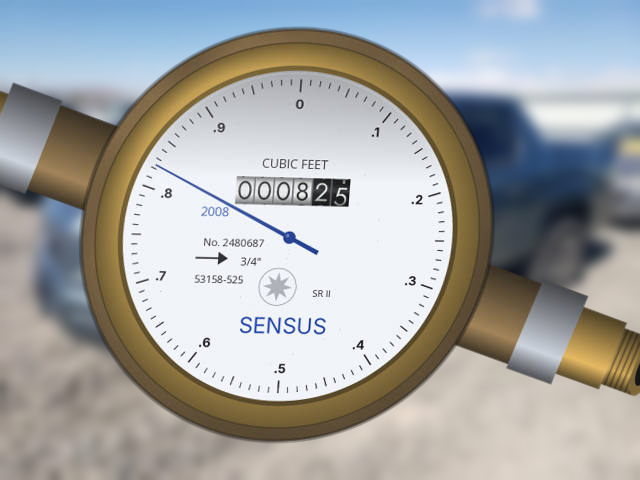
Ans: 824.82,ft³
